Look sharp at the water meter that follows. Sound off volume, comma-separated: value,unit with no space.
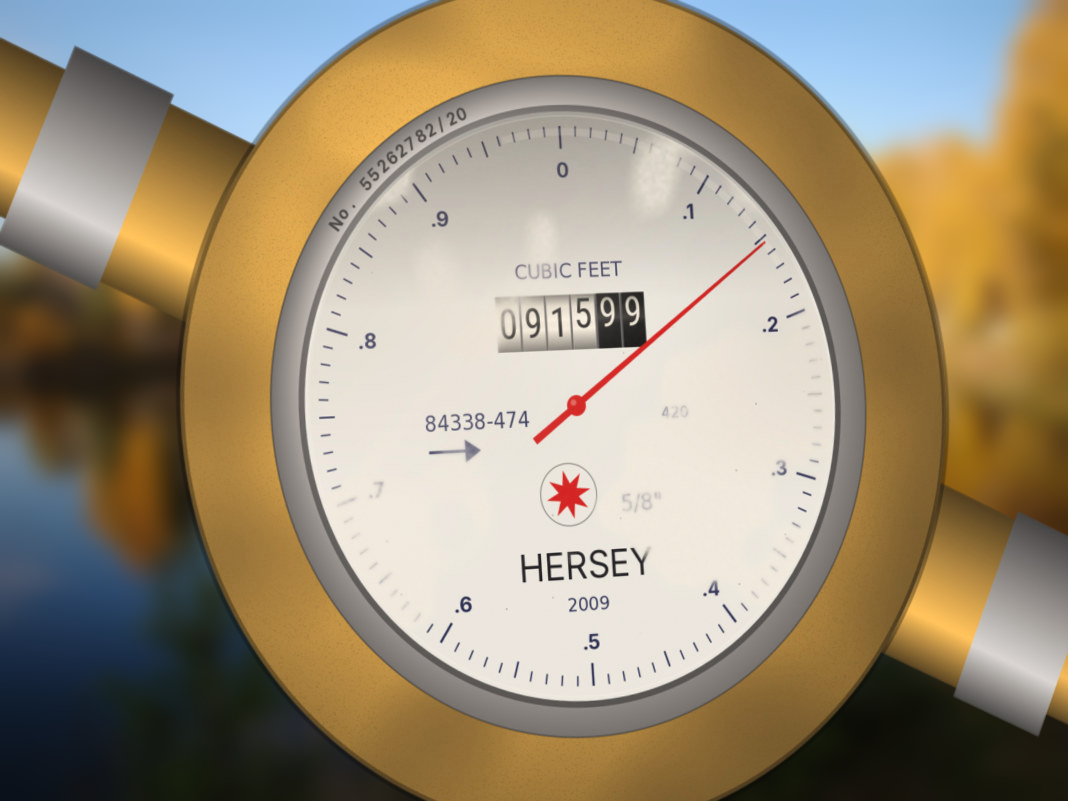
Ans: 91599.15,ft³
